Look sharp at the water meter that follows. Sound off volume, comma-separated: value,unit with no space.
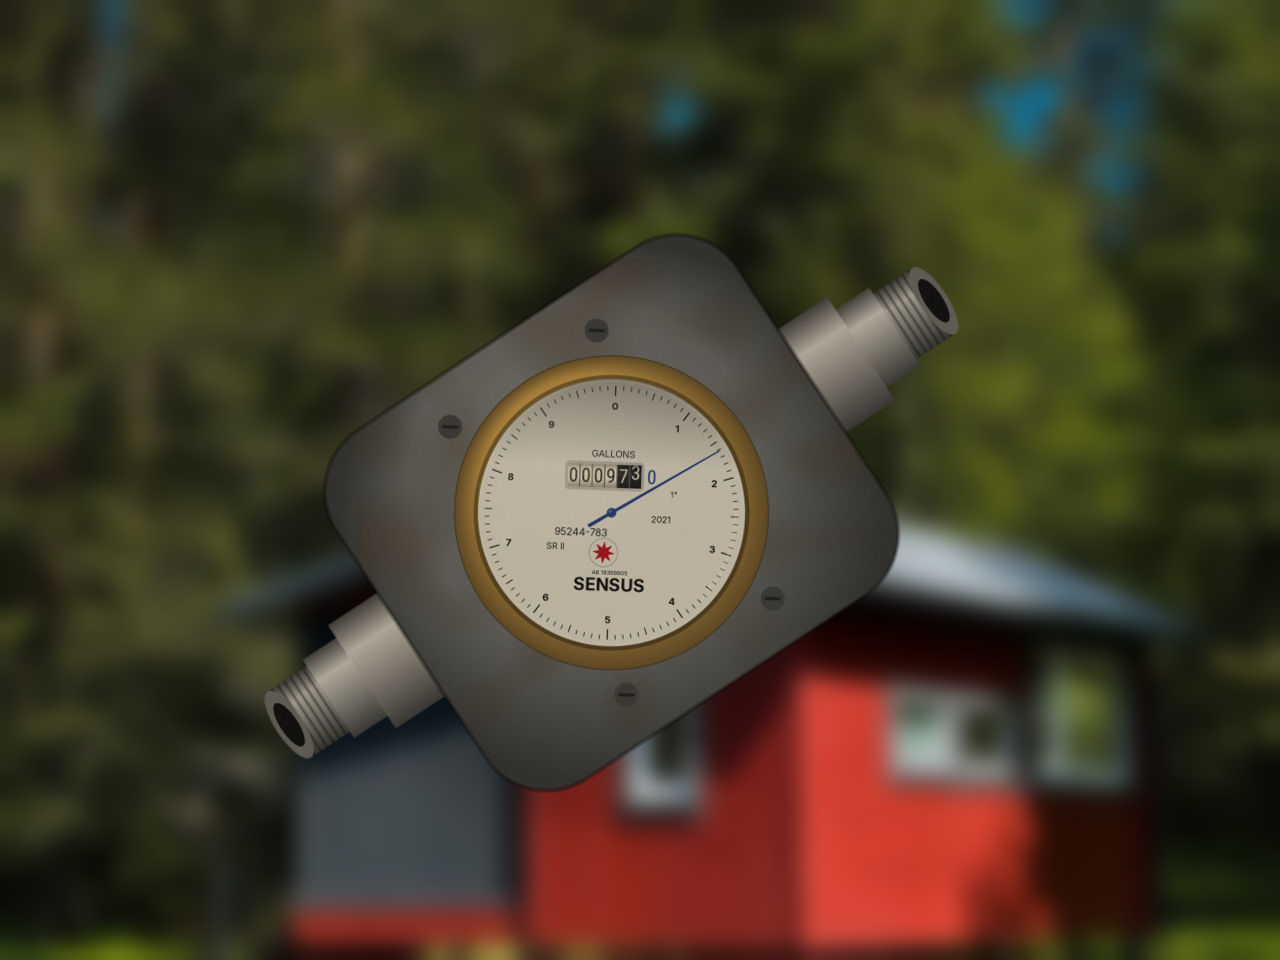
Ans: 9731.6,gal
